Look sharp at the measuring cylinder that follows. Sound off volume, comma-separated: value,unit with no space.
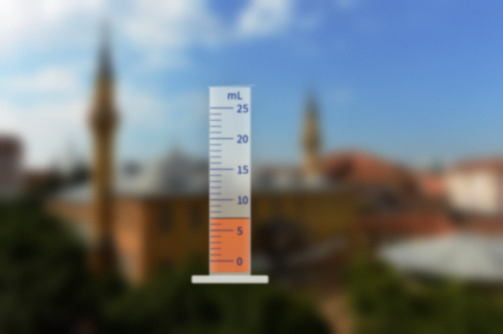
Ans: 7,mL
